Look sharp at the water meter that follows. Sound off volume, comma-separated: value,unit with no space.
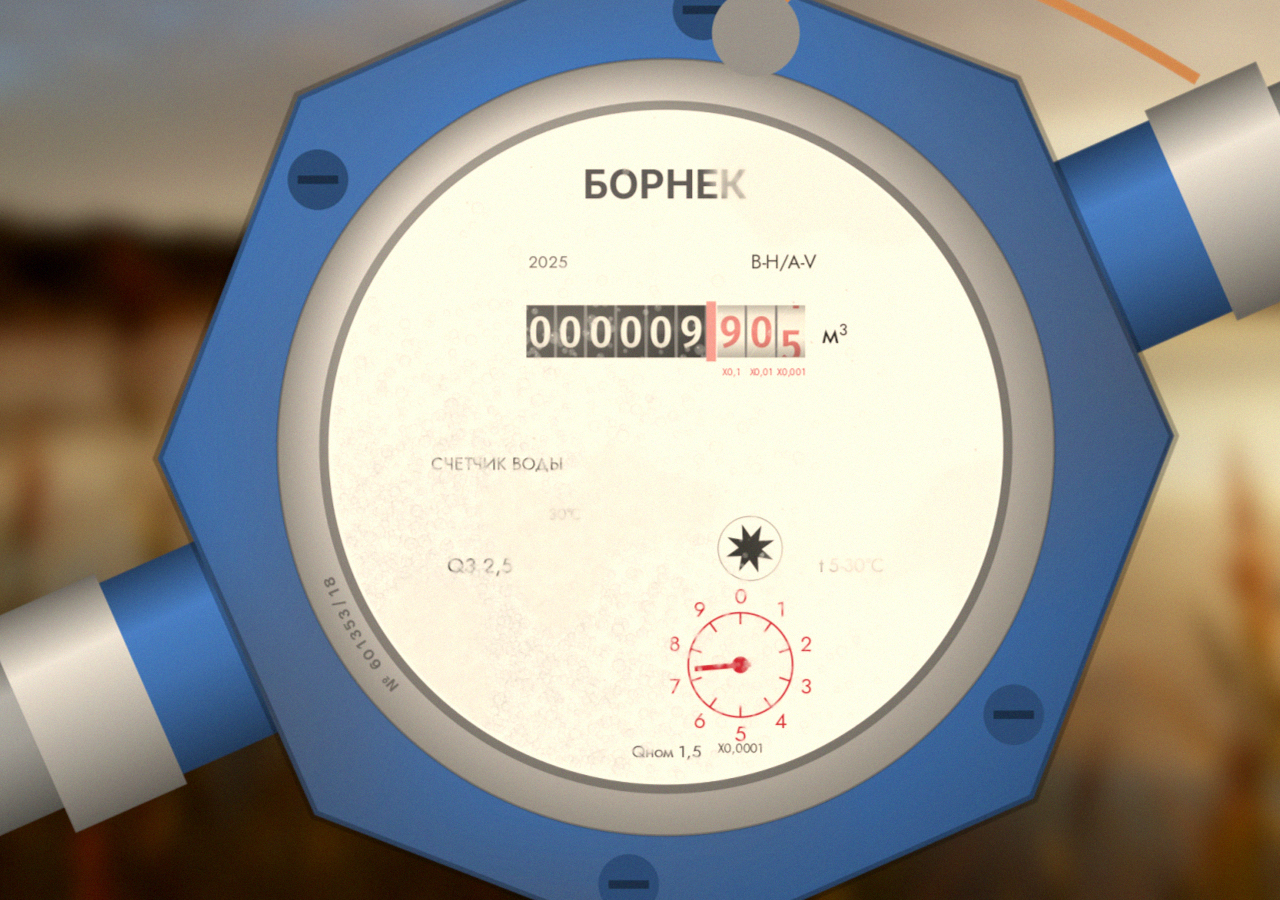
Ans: 9.9047,m³
